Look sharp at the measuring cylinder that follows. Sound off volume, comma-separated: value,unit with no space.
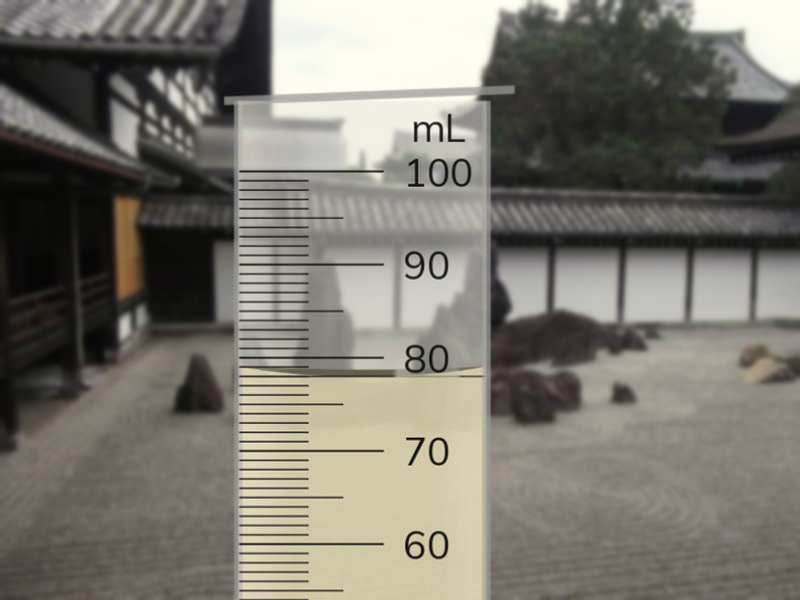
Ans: 78,mL
